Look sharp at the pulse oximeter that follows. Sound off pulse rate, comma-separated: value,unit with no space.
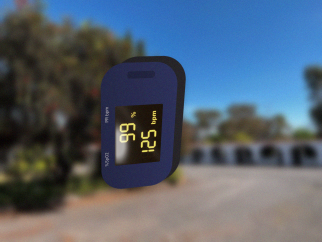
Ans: 125,bpm
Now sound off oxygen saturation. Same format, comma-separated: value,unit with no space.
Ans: 99,%
